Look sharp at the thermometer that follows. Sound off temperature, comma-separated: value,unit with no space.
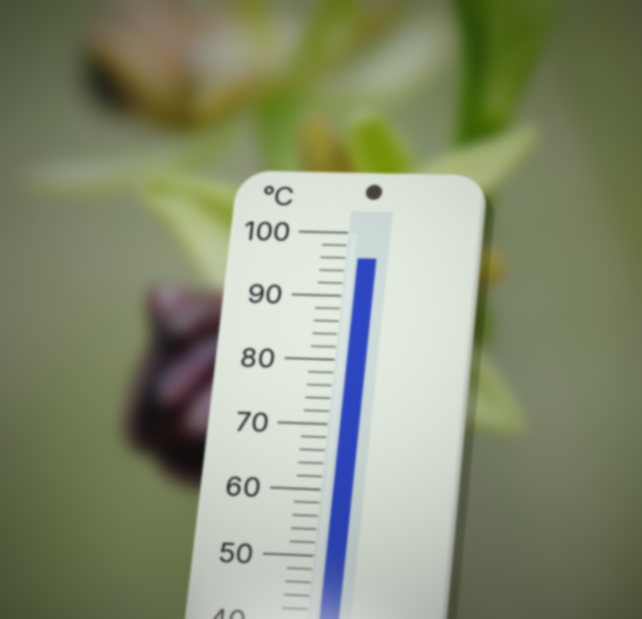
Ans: 96,°C
